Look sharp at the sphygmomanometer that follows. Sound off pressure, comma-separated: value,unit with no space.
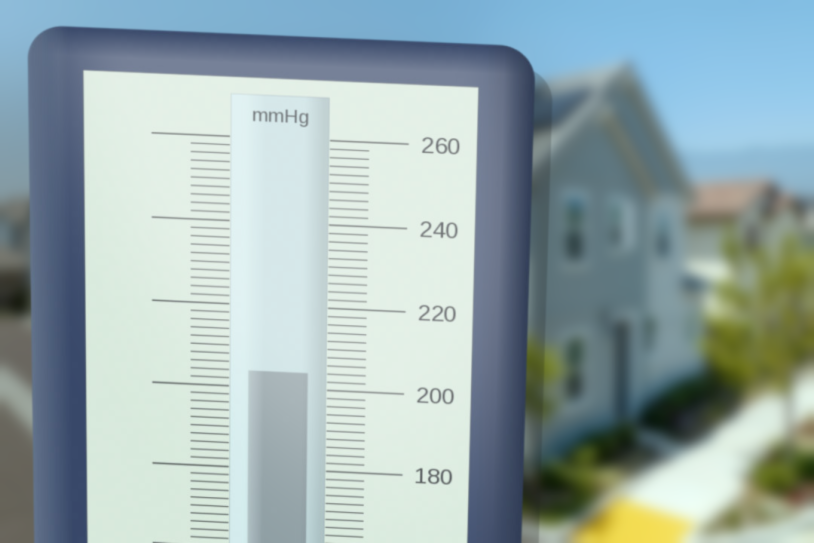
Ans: 204,mmHg
